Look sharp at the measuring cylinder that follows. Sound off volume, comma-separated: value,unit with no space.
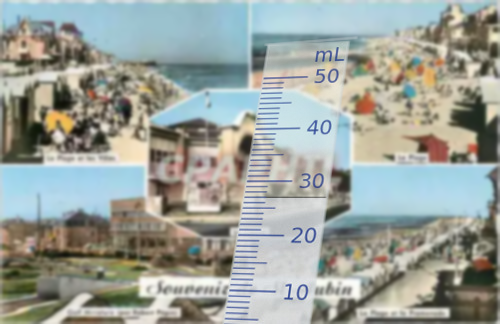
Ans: 27,mL
